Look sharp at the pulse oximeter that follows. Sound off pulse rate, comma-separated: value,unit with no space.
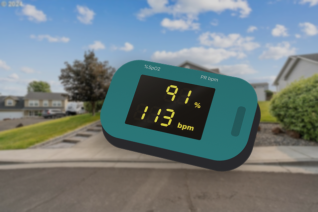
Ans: 113,bpm
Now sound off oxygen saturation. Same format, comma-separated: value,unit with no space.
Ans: 91,%
